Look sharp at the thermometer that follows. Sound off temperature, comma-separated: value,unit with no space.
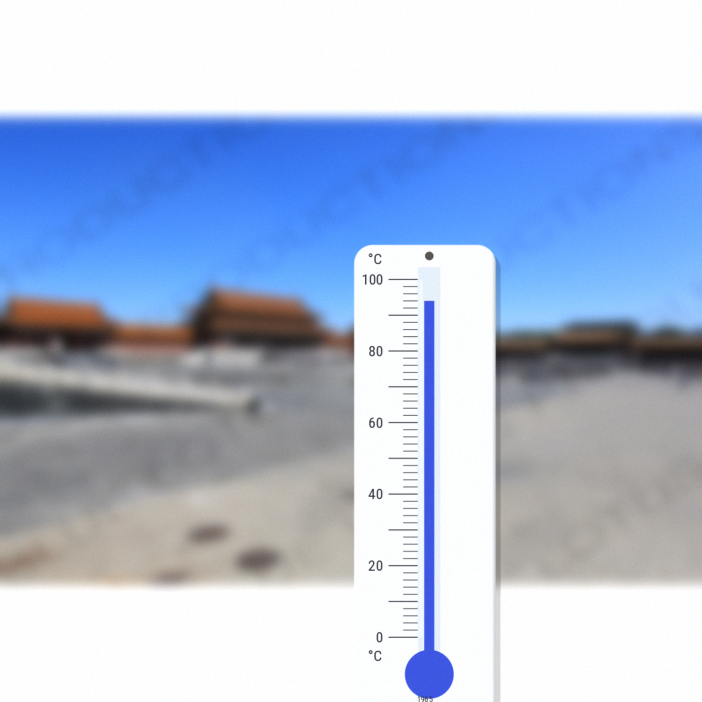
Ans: 94,°C
